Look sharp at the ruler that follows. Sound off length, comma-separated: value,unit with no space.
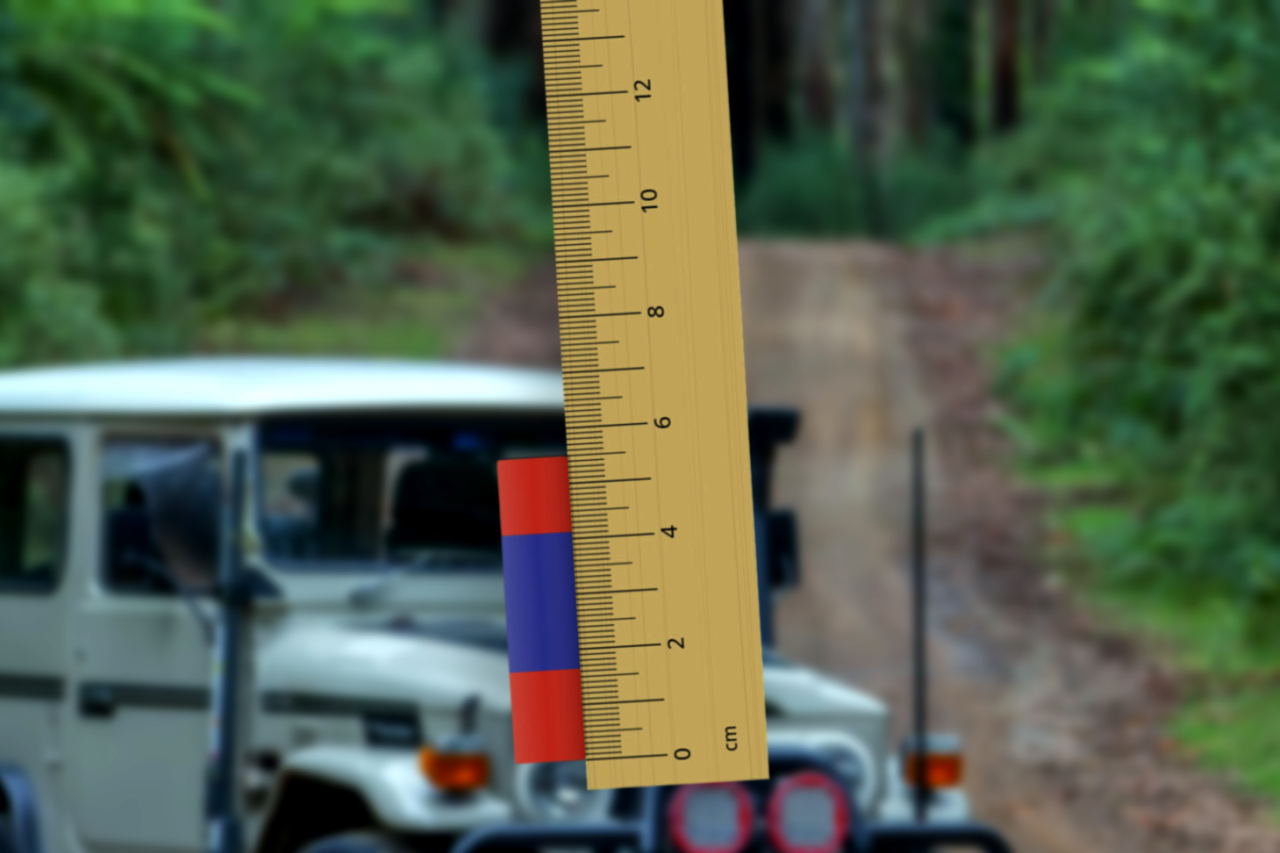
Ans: 5.5,cm
